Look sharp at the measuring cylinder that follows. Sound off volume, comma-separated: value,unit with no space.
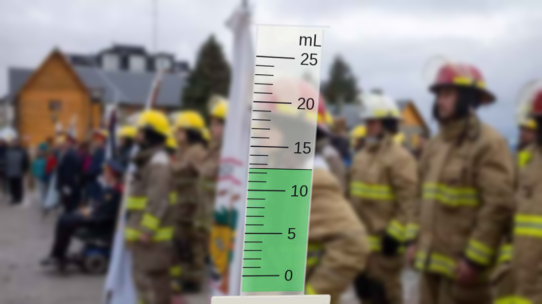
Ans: 12.5,mL
